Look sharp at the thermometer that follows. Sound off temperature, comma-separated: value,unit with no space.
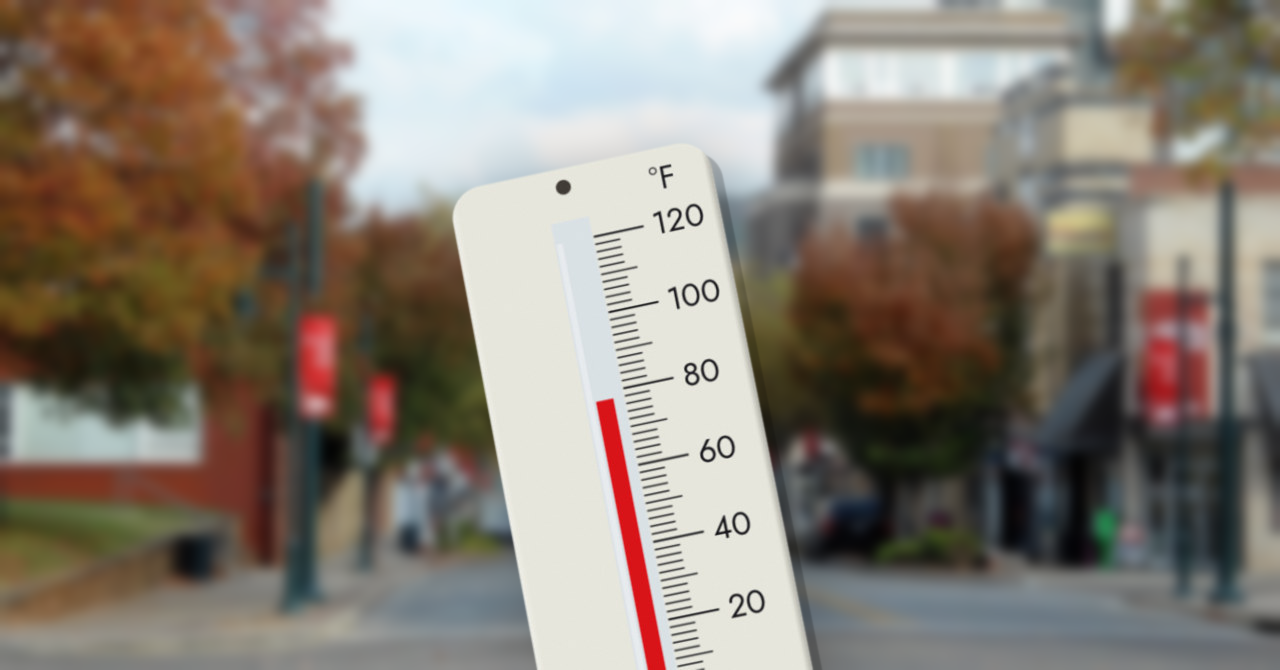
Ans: 78,°F
